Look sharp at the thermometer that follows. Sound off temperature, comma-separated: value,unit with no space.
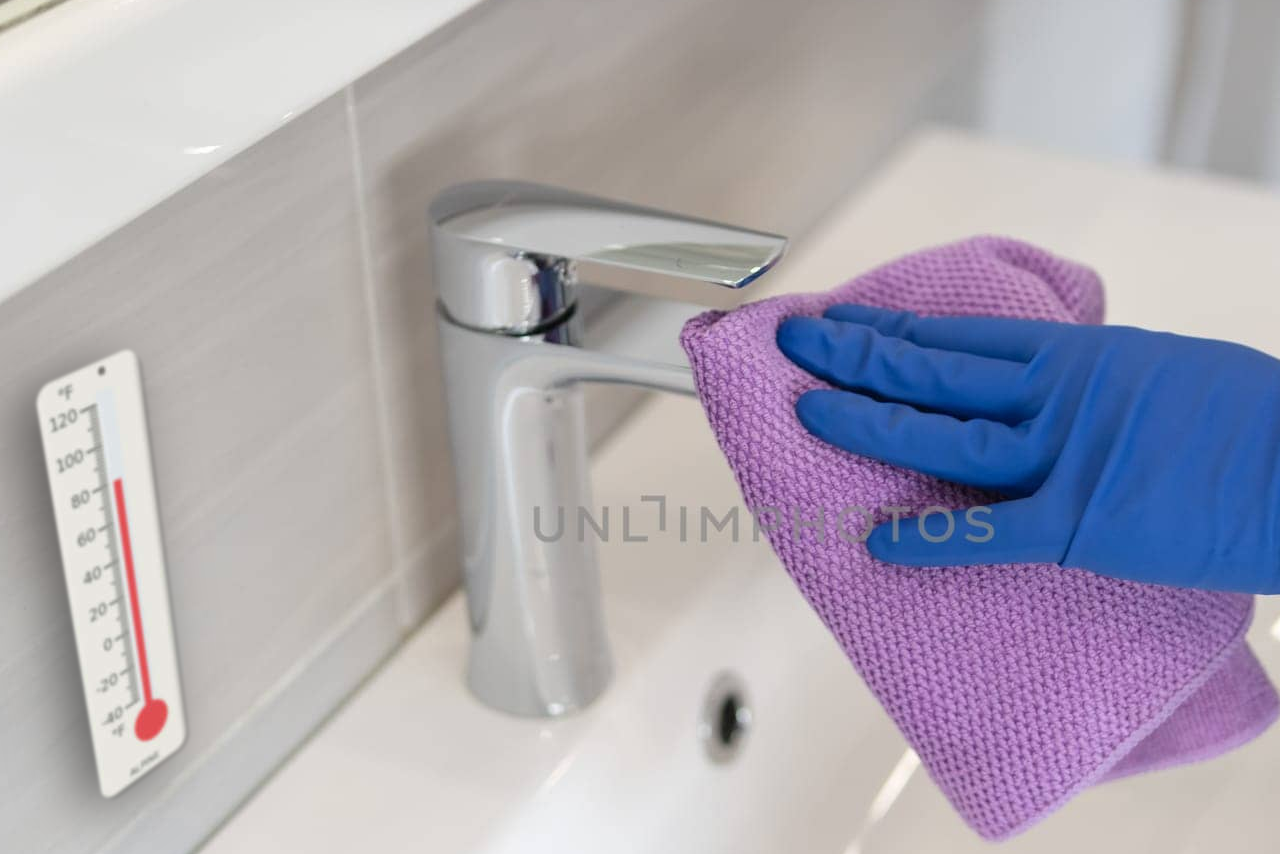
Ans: 80,°F
